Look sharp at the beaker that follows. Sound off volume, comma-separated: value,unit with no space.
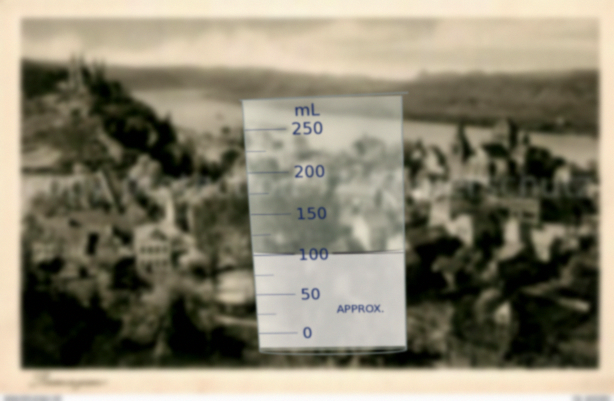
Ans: 100,mL
